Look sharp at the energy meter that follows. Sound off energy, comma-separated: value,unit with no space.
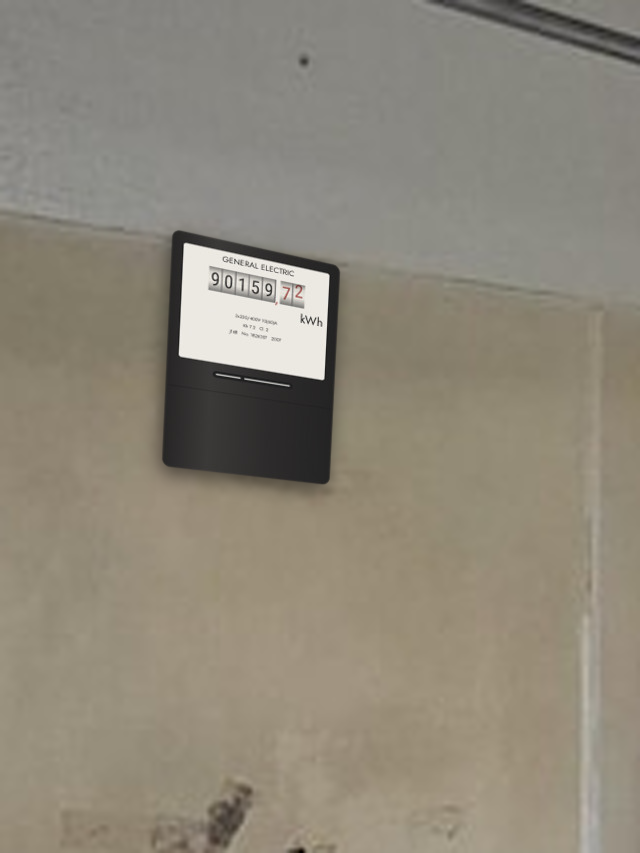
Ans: 90159.72,kWh
